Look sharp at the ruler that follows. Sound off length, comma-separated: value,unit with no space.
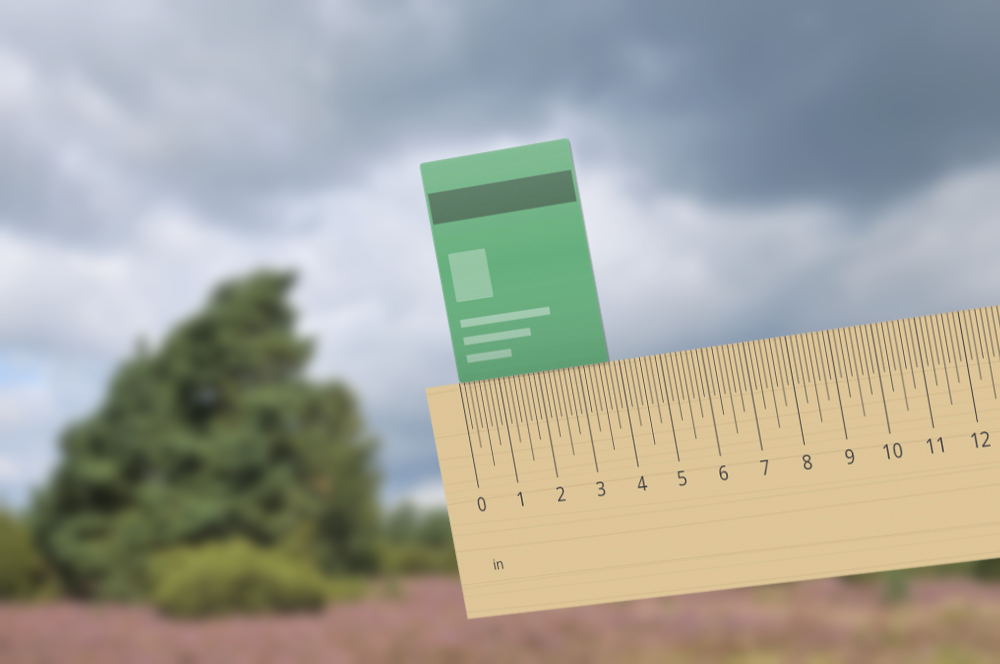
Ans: 3.75,in
